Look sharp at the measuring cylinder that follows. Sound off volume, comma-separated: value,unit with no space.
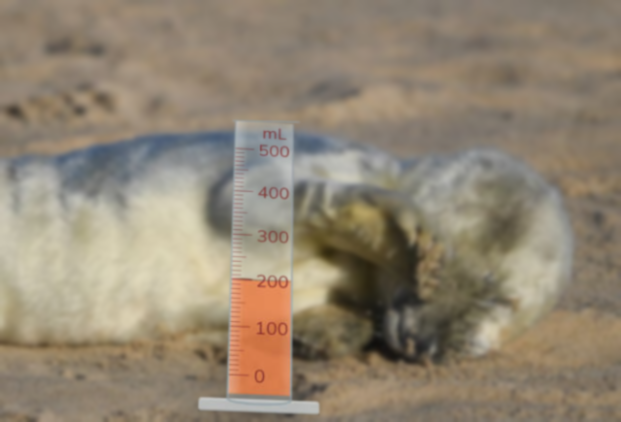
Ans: 200,mL
